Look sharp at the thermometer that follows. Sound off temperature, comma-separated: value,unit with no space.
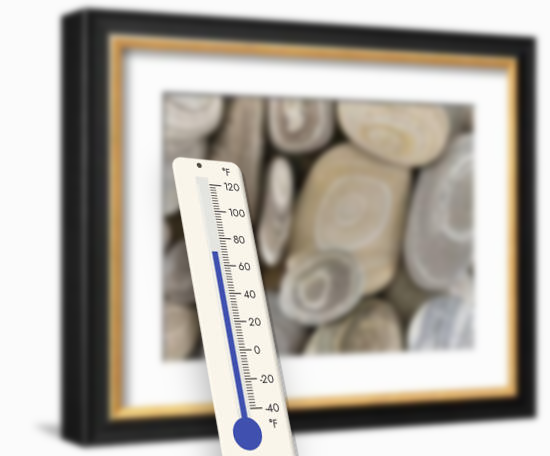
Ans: 70,°F
